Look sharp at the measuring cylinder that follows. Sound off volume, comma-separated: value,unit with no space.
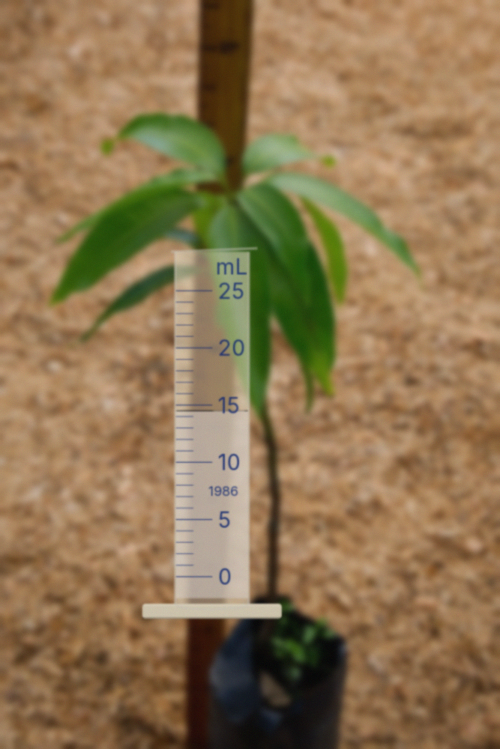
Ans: 14.5,mL
